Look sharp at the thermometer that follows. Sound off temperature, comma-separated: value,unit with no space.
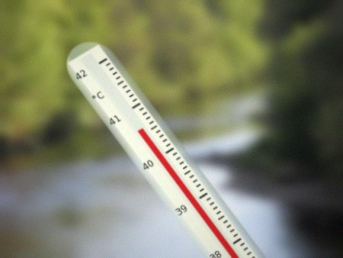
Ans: 40.6,°C
